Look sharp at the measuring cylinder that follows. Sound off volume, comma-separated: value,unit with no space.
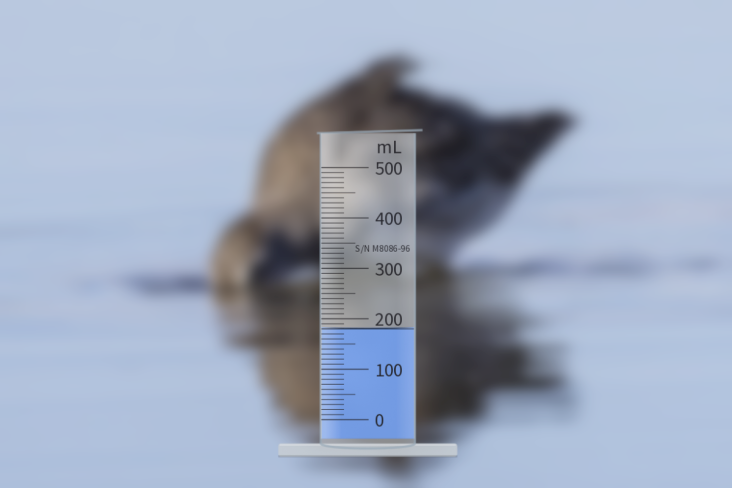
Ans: 180,mL
